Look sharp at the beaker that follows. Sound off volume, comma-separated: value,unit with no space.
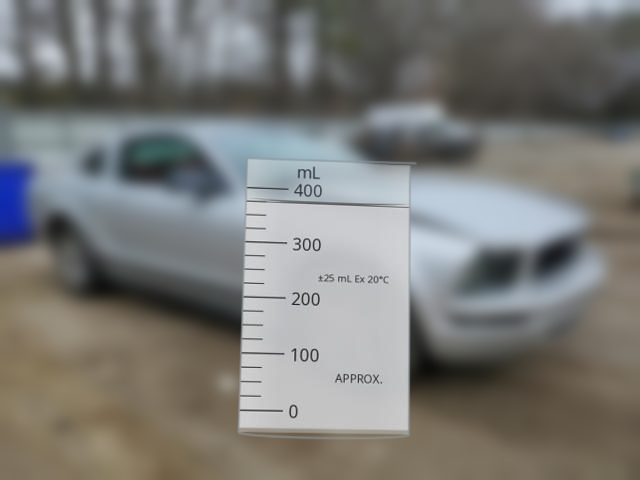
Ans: 375,mL
